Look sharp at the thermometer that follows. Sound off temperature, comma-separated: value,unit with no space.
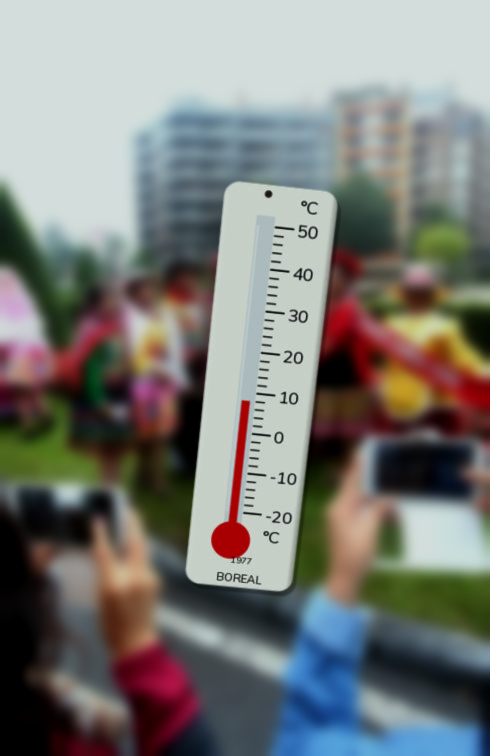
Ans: 8,°C
